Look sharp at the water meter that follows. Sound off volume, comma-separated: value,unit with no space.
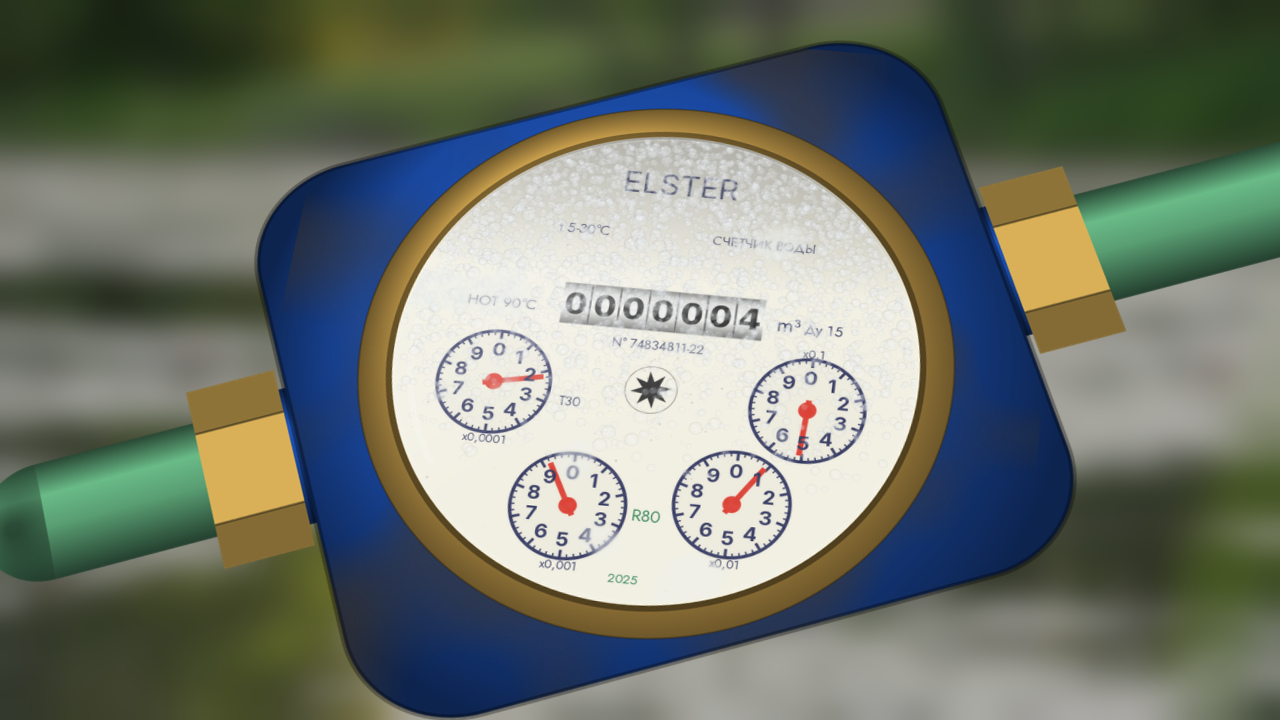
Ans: 4.5092,m³
